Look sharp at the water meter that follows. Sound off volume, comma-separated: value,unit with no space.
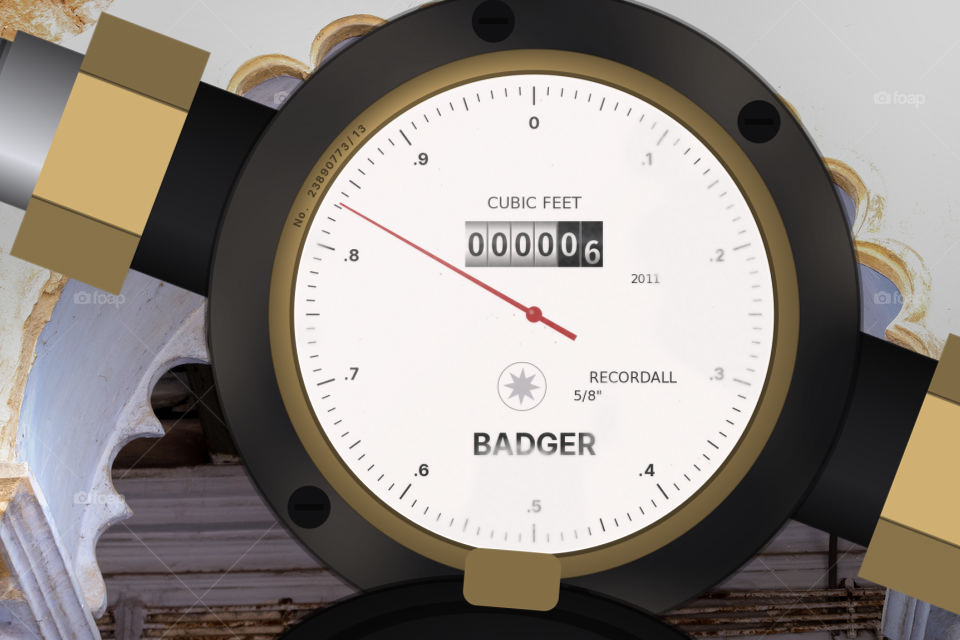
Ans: 5.83,ft³
